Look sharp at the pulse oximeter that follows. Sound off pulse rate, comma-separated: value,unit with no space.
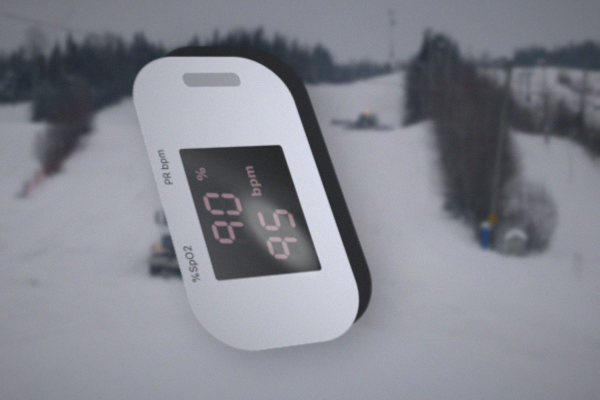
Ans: 95,bpm
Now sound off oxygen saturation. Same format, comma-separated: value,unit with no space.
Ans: 90,%
